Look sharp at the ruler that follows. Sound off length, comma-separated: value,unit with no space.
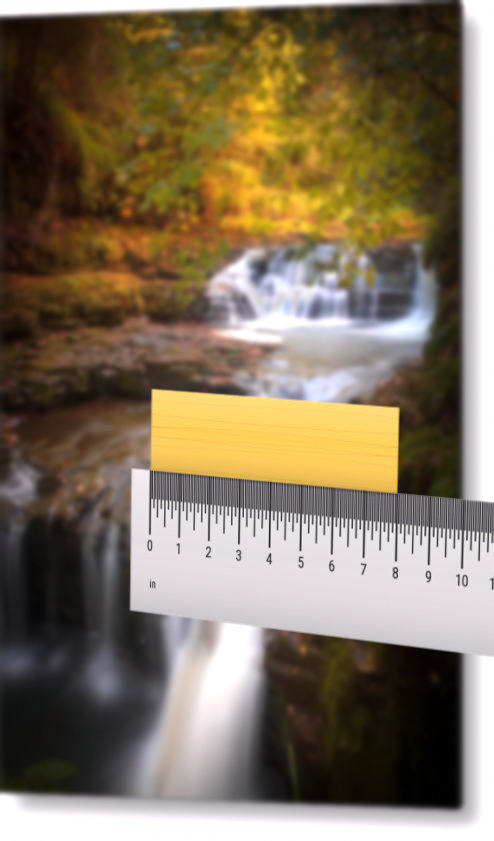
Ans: 8,in
